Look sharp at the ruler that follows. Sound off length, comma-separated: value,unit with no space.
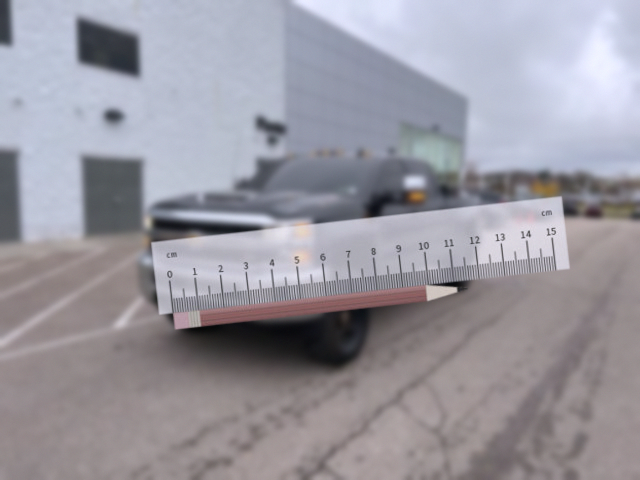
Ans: 11.5,cm
